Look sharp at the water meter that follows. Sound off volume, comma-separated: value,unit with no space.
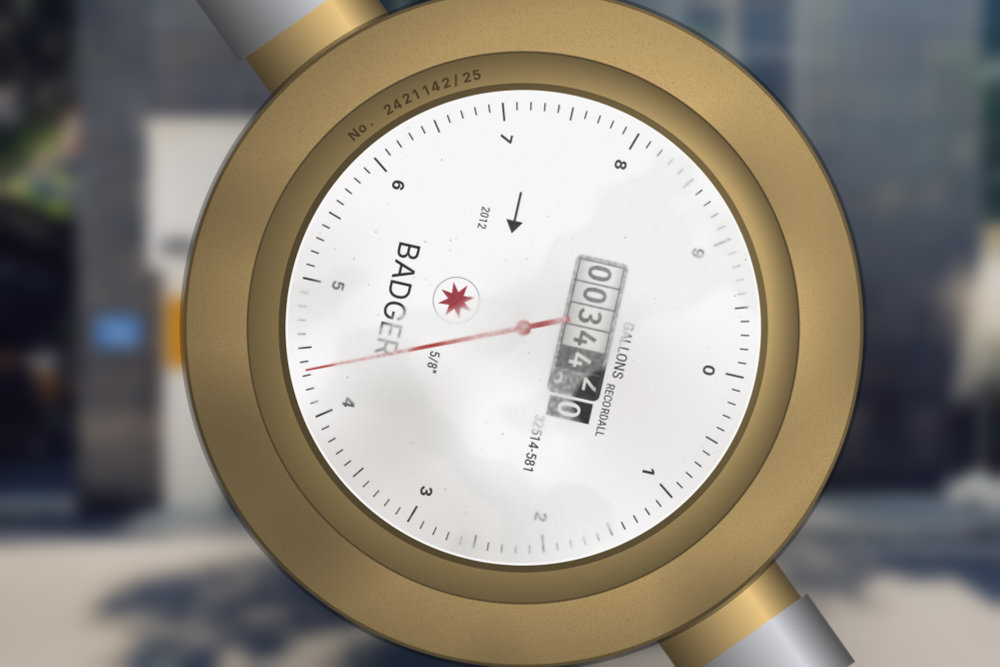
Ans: 34424.3,gal
